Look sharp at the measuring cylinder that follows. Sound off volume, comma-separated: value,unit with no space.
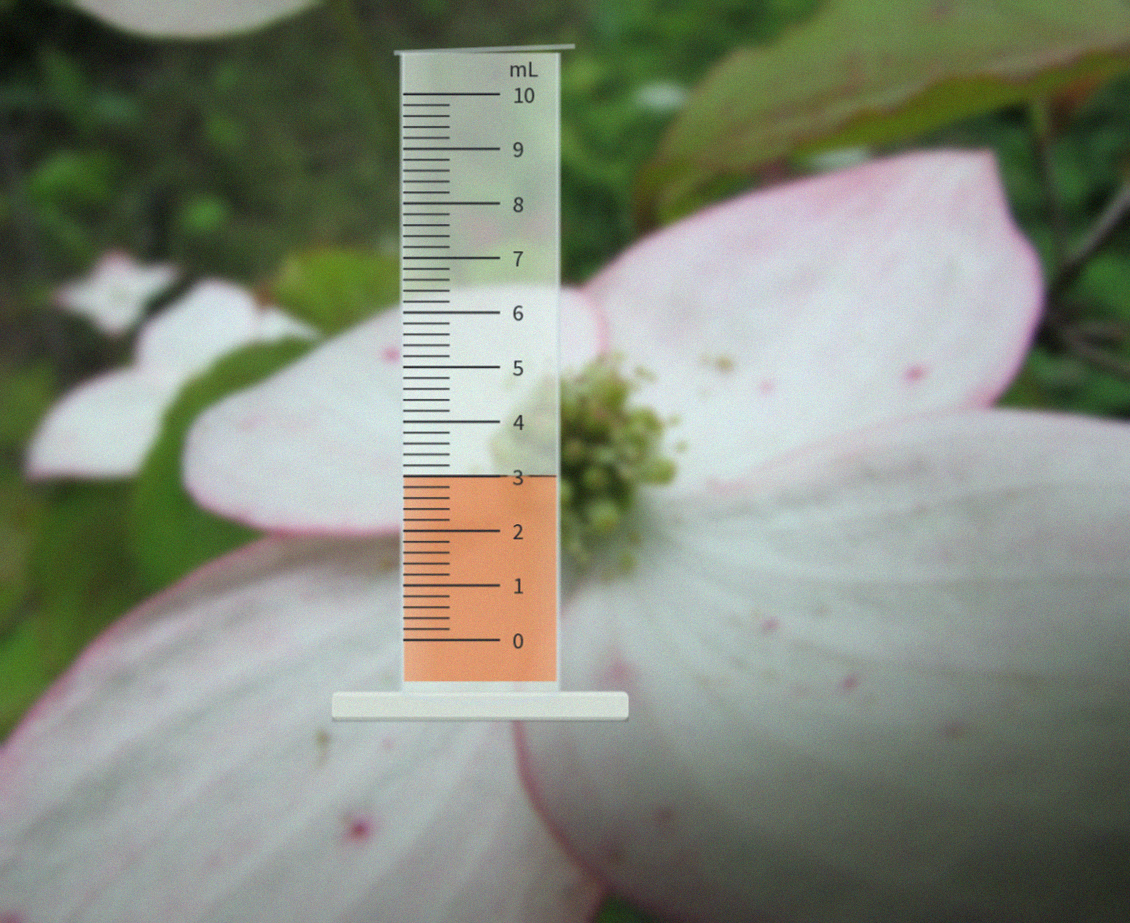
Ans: 3,mL
